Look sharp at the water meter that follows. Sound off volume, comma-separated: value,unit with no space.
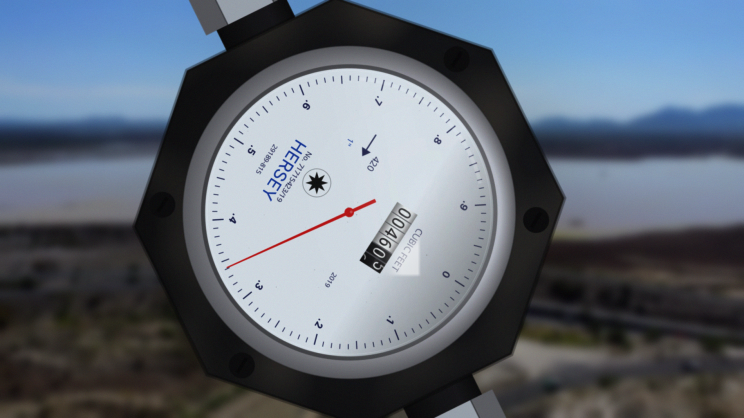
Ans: 4605.34,ft³
